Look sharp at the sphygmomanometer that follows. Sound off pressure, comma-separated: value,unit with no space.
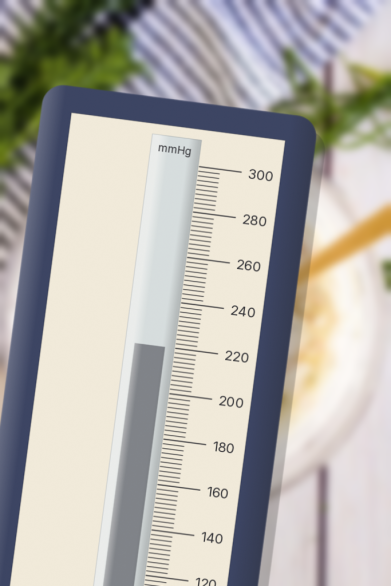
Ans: 220,mmHg
